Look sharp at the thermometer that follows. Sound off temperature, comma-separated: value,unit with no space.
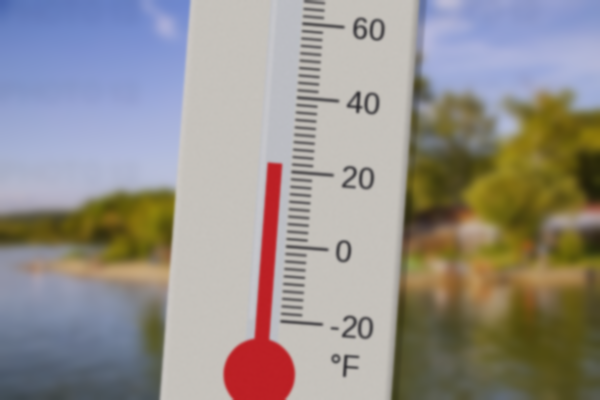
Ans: 22,°F
